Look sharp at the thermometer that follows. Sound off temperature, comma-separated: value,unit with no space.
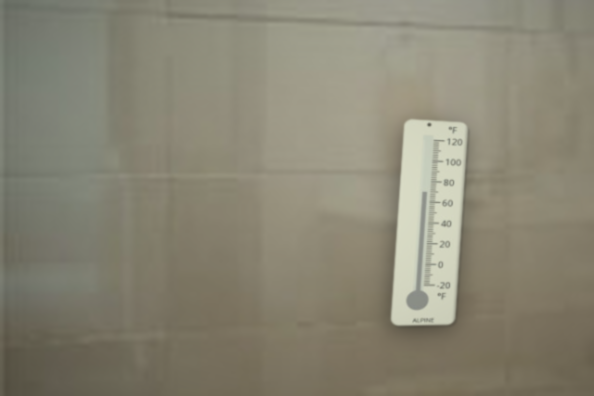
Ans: 70,°F
